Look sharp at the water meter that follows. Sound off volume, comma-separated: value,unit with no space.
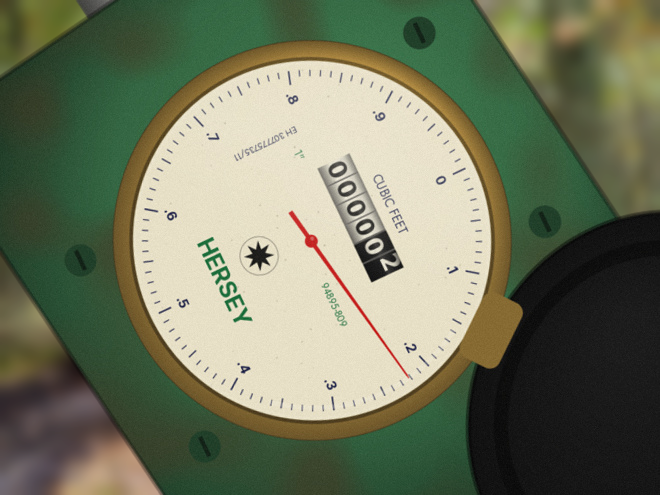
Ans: 2.22,ft³
